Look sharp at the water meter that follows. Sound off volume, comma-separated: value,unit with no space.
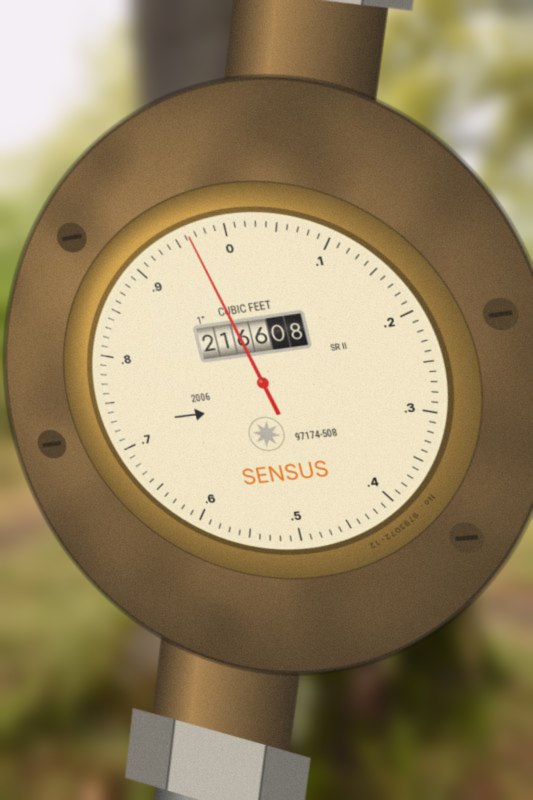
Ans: 216607.96,ft³
